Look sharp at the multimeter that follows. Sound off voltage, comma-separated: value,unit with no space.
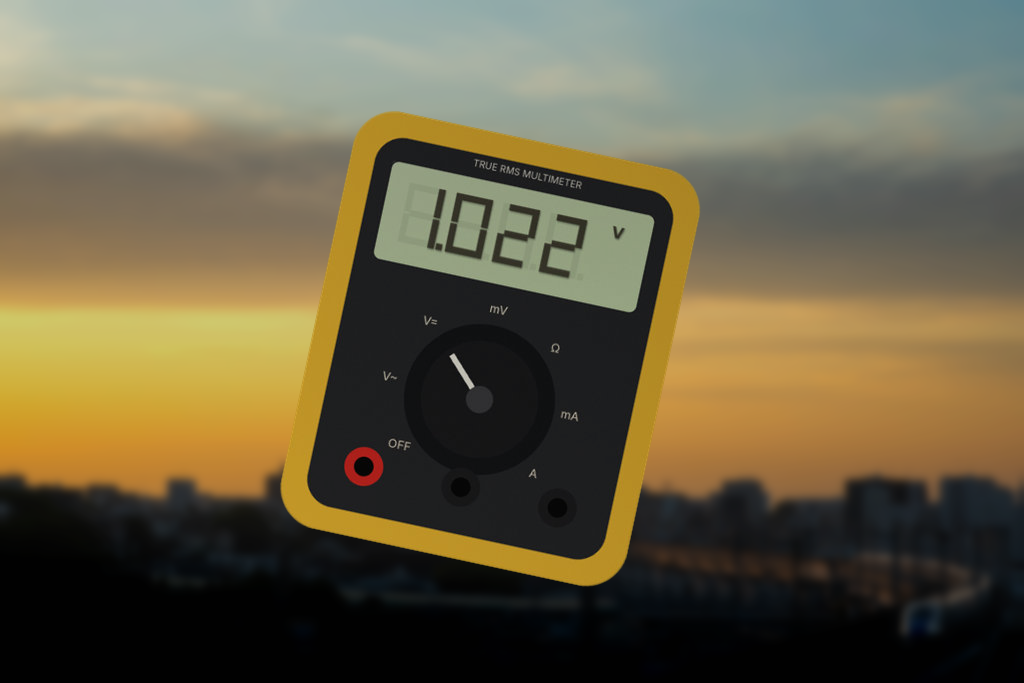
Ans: 1.022,V
